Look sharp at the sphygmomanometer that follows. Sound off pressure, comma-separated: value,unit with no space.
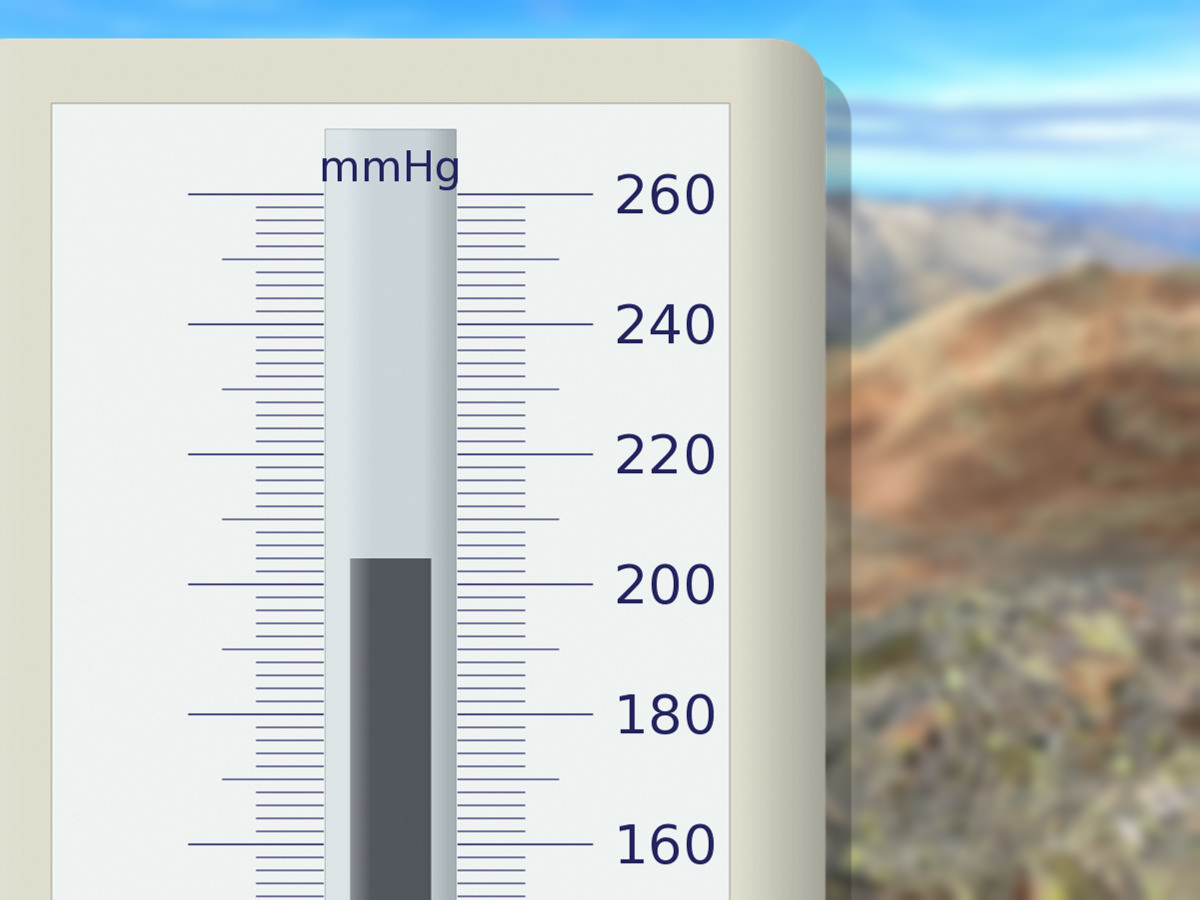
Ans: 204,mmHg
